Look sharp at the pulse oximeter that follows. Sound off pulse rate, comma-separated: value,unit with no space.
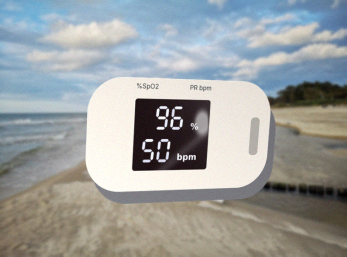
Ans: 50,bpm
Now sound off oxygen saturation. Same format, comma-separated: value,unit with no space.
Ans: 96,%
